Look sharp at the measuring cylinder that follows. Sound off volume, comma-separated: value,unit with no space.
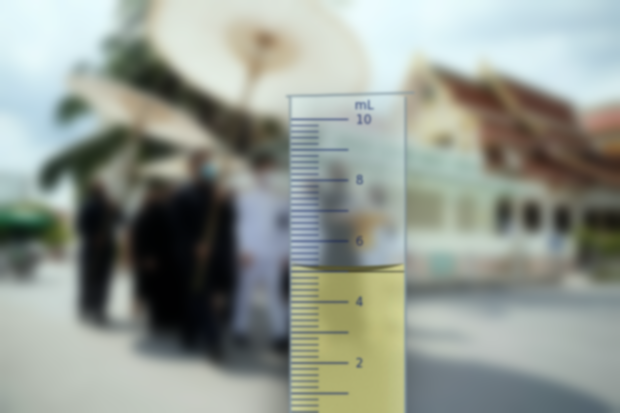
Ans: 5,mL
